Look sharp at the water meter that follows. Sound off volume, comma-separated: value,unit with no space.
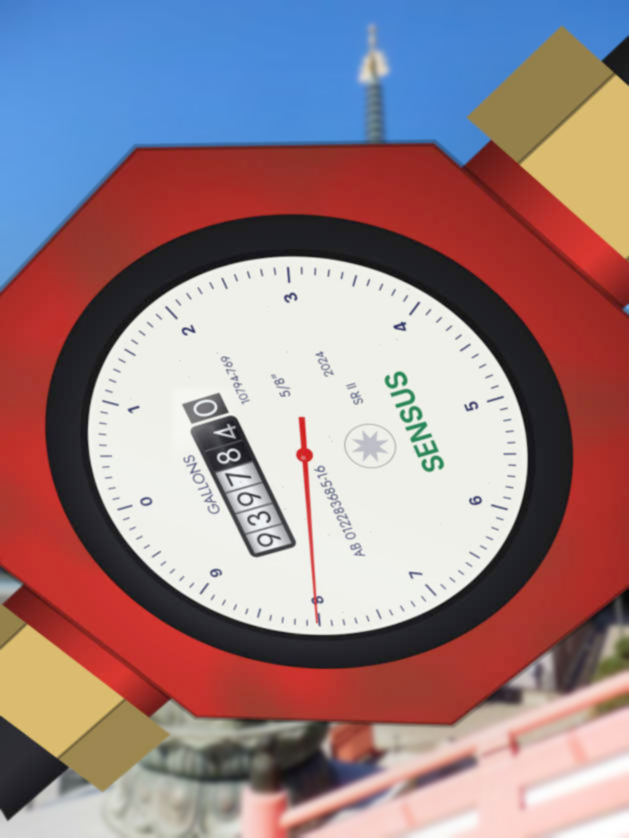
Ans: 9397838.0,gal
